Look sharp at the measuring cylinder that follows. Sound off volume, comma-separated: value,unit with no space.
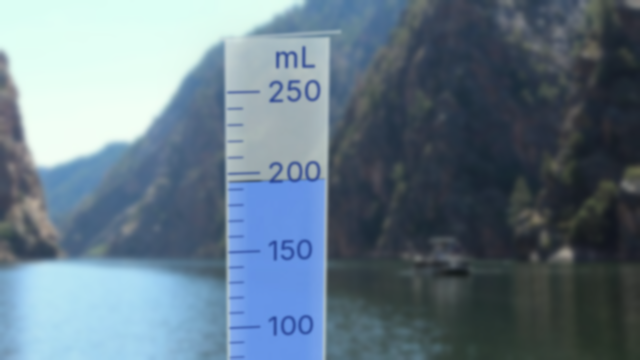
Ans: 195,mL
